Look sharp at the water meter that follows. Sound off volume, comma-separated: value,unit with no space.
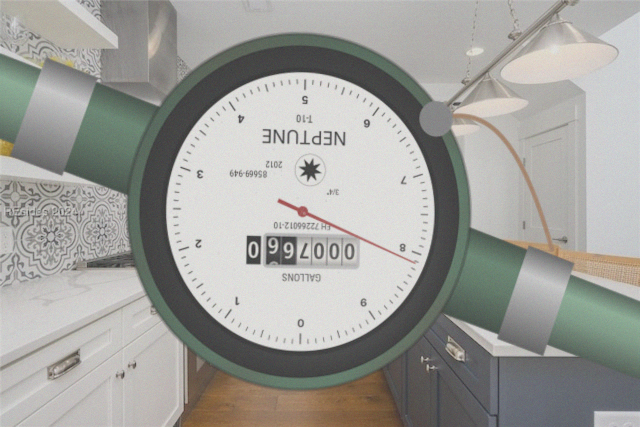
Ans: 7658.1,gal
